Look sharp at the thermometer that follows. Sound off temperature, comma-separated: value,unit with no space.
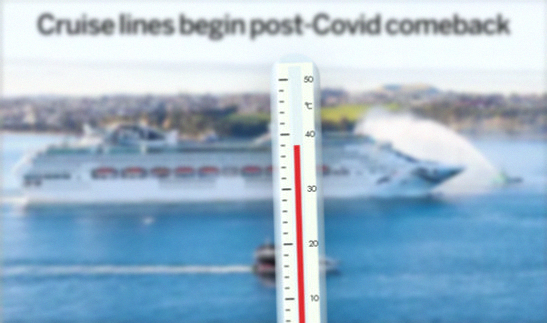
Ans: 38,°C
